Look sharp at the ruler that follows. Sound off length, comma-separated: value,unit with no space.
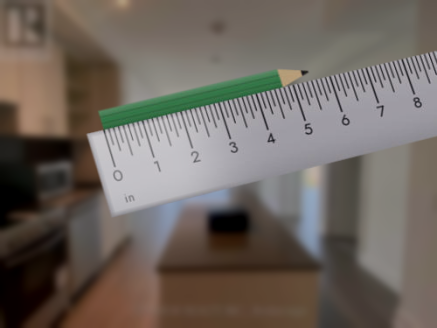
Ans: 5.5,in
